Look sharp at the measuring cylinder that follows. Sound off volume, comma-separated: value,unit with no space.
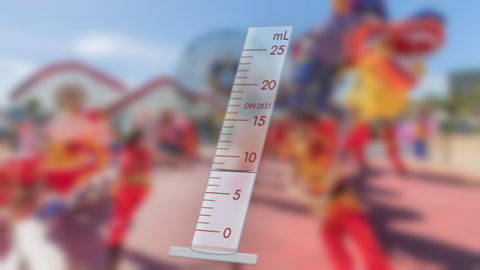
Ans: 8,mL
